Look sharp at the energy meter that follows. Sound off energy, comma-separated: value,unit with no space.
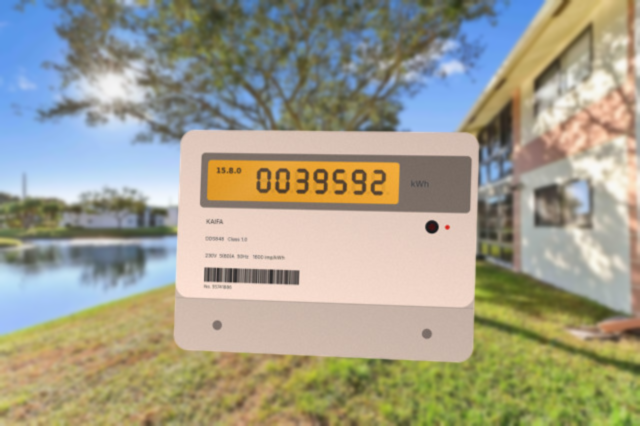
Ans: 39592,kWh
